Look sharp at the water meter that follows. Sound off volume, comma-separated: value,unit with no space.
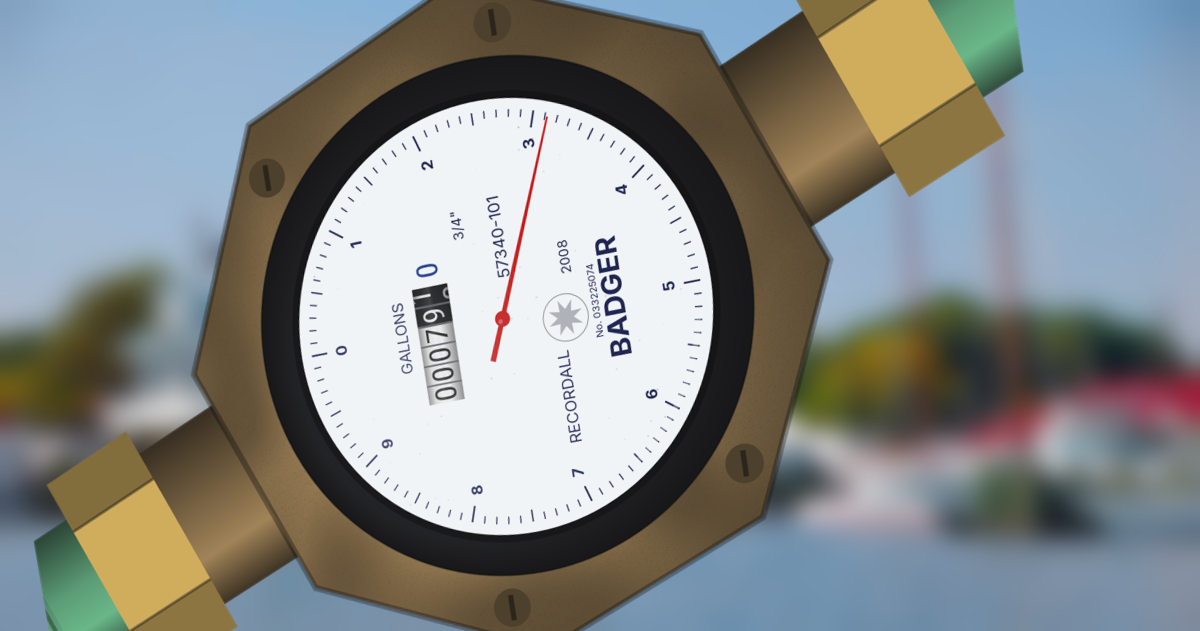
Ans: 7913.1,gal
